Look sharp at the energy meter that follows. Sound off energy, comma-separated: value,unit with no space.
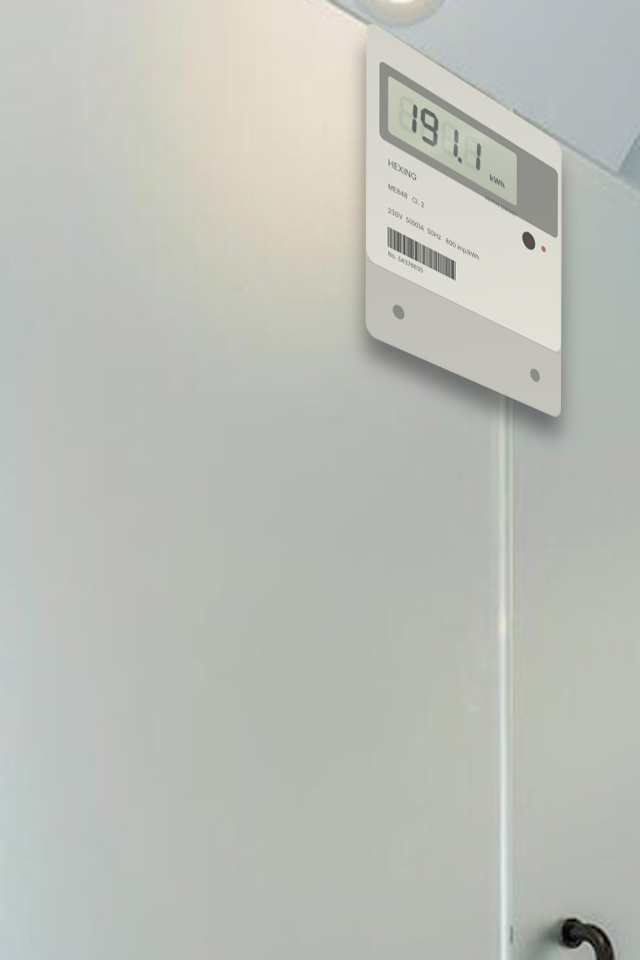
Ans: 191.1,kWh
